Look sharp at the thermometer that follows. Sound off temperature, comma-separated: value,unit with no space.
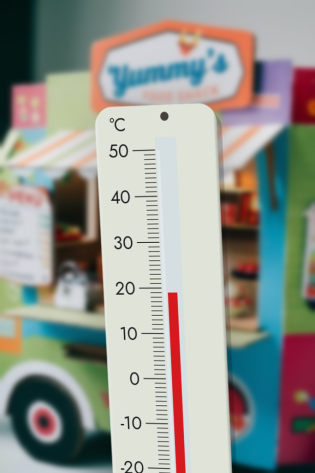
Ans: 19,°C
